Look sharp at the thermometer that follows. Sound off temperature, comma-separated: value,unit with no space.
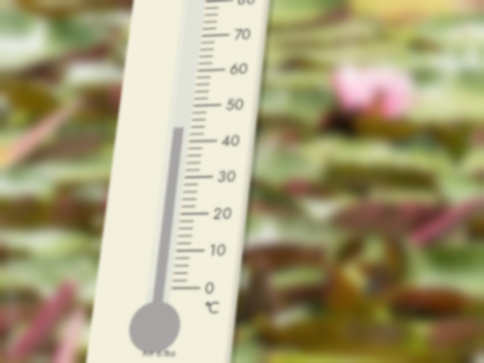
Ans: 44,°C
